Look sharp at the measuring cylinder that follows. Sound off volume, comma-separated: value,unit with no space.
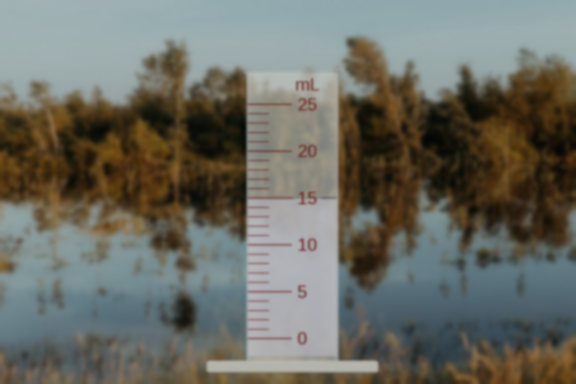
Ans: 15,mL
